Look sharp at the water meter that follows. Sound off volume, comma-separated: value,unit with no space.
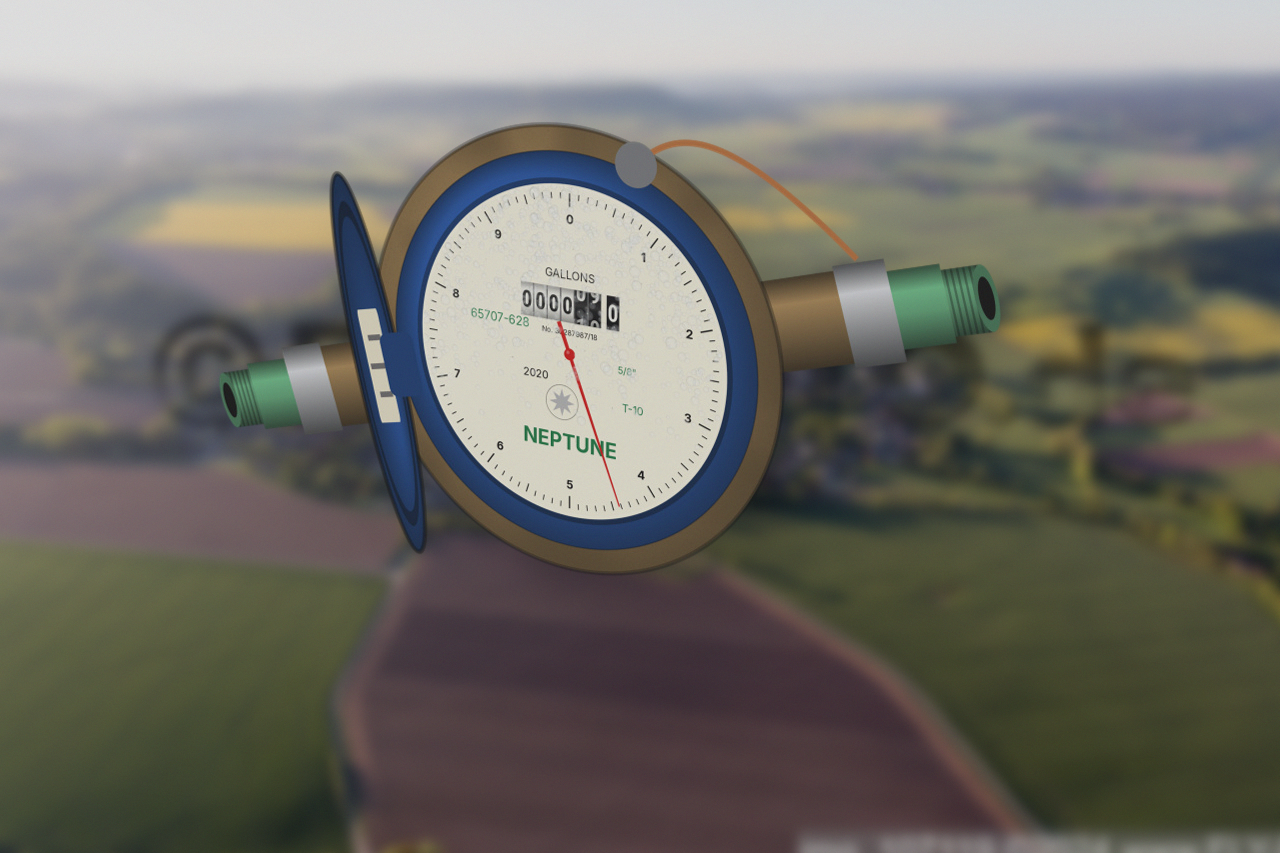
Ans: 94.4,gal
